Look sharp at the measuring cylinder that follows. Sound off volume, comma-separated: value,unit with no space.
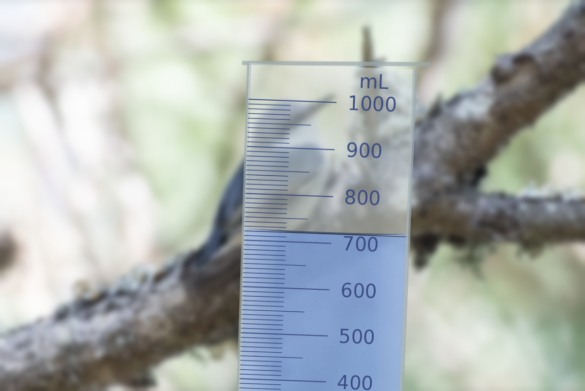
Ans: 720,mL
